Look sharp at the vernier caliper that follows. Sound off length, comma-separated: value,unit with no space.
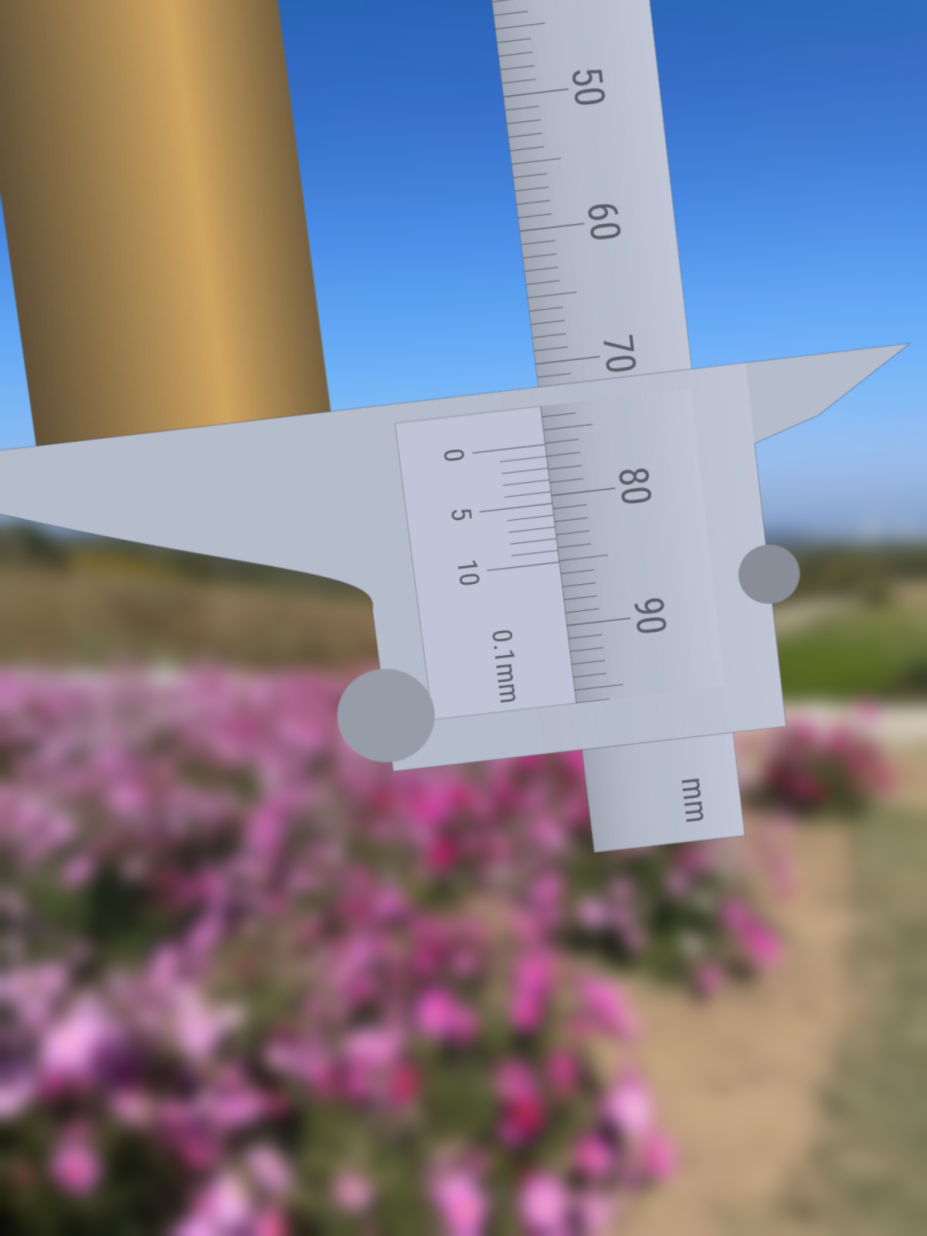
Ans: 76.1,mm
